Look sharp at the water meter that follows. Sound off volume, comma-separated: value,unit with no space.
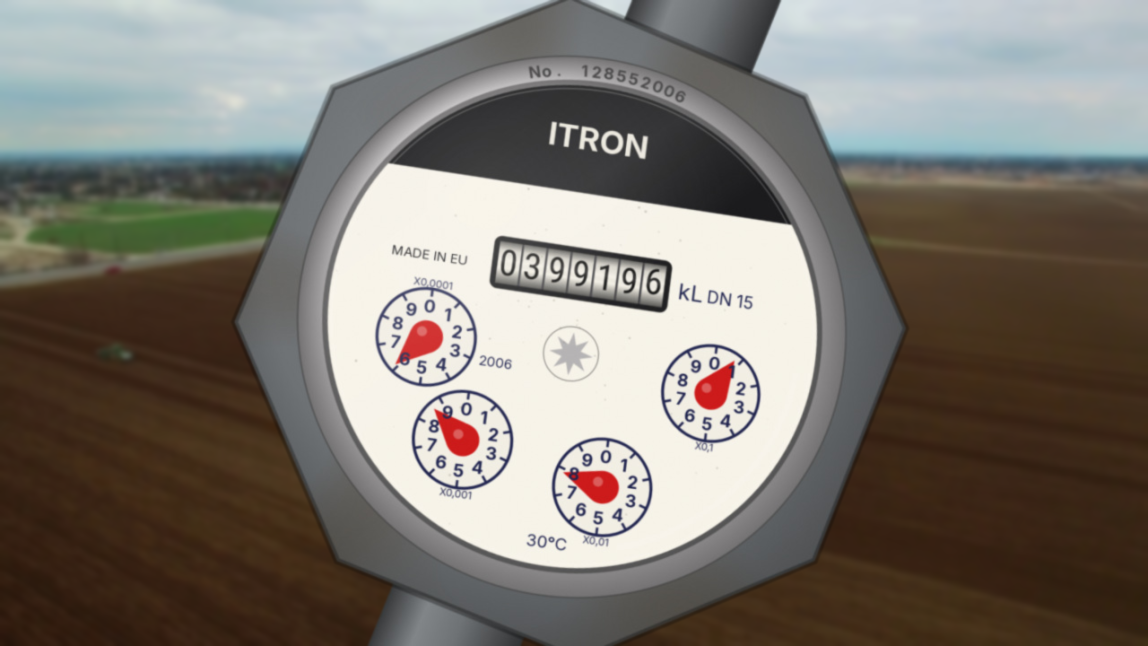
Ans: 399196.0786,kL
